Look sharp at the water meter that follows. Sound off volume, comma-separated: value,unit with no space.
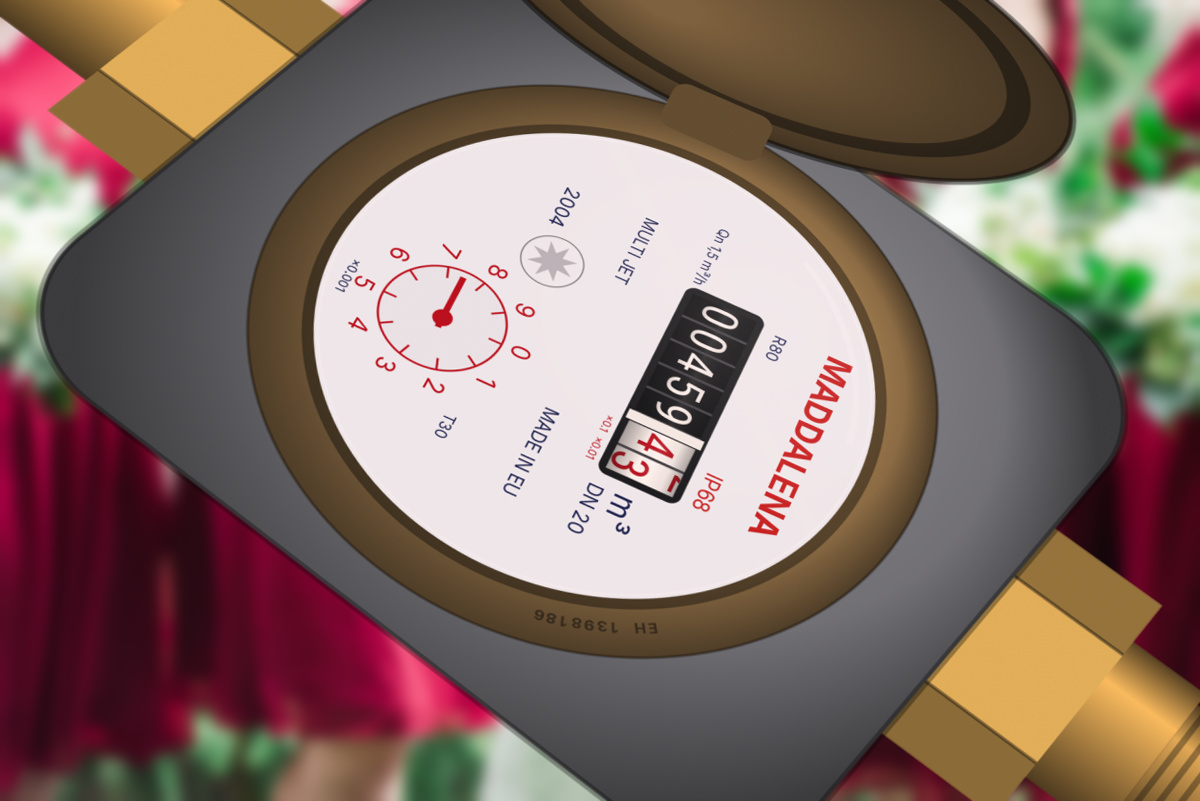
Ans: 459.427,m³
